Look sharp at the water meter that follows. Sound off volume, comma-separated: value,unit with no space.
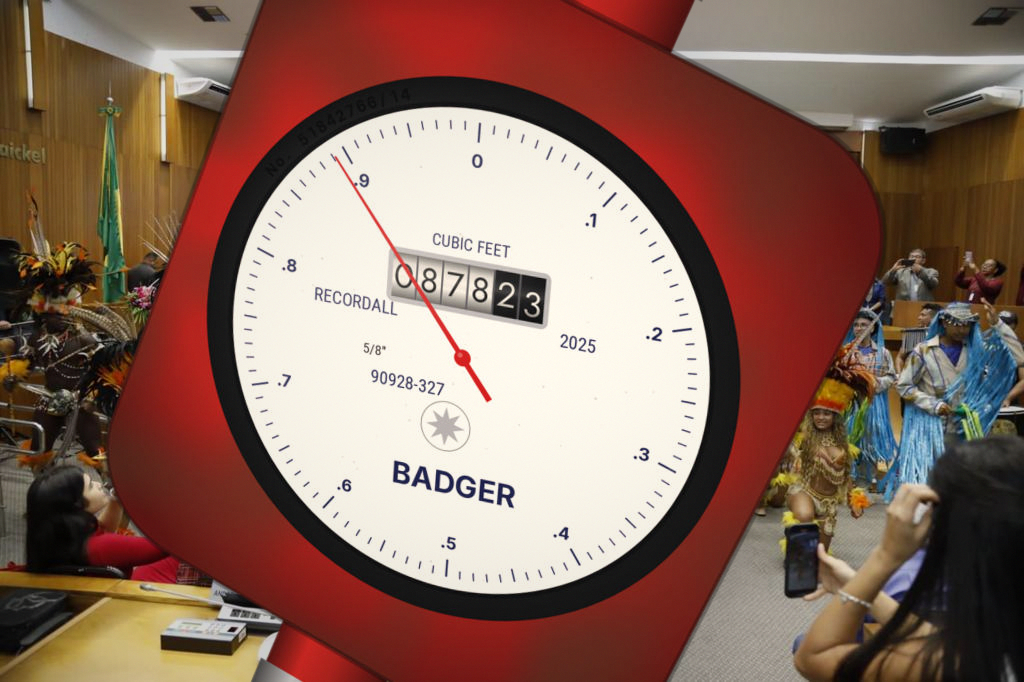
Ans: 87822.89,ft³
